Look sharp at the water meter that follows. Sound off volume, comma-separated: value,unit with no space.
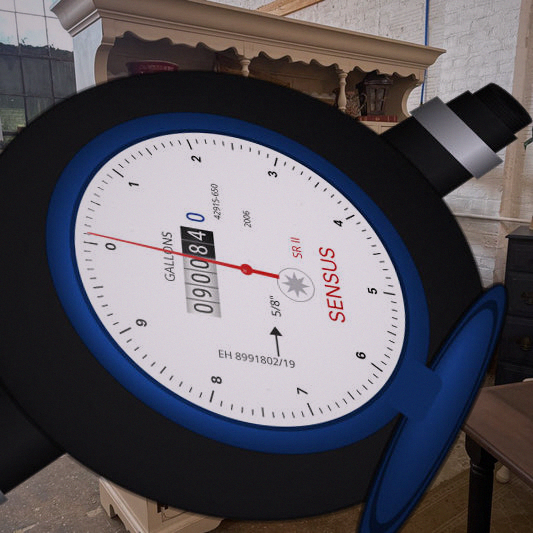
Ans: 900840.1,gal
